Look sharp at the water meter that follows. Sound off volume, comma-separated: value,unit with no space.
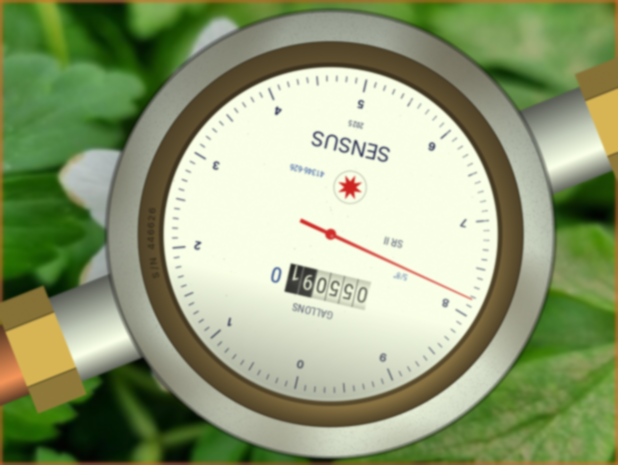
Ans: 550907.8,gal
